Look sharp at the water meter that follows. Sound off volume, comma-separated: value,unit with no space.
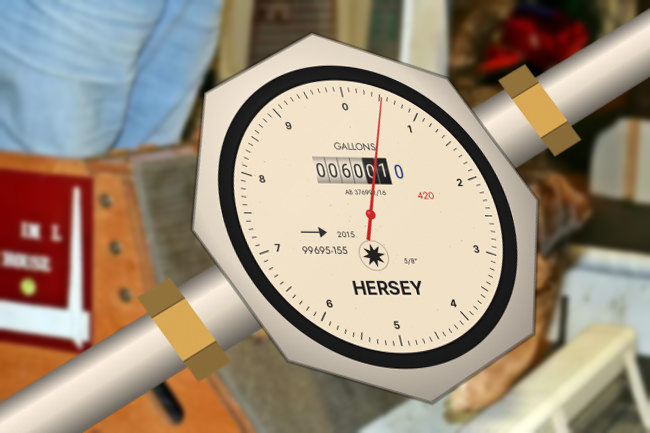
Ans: 60010.5,gal
